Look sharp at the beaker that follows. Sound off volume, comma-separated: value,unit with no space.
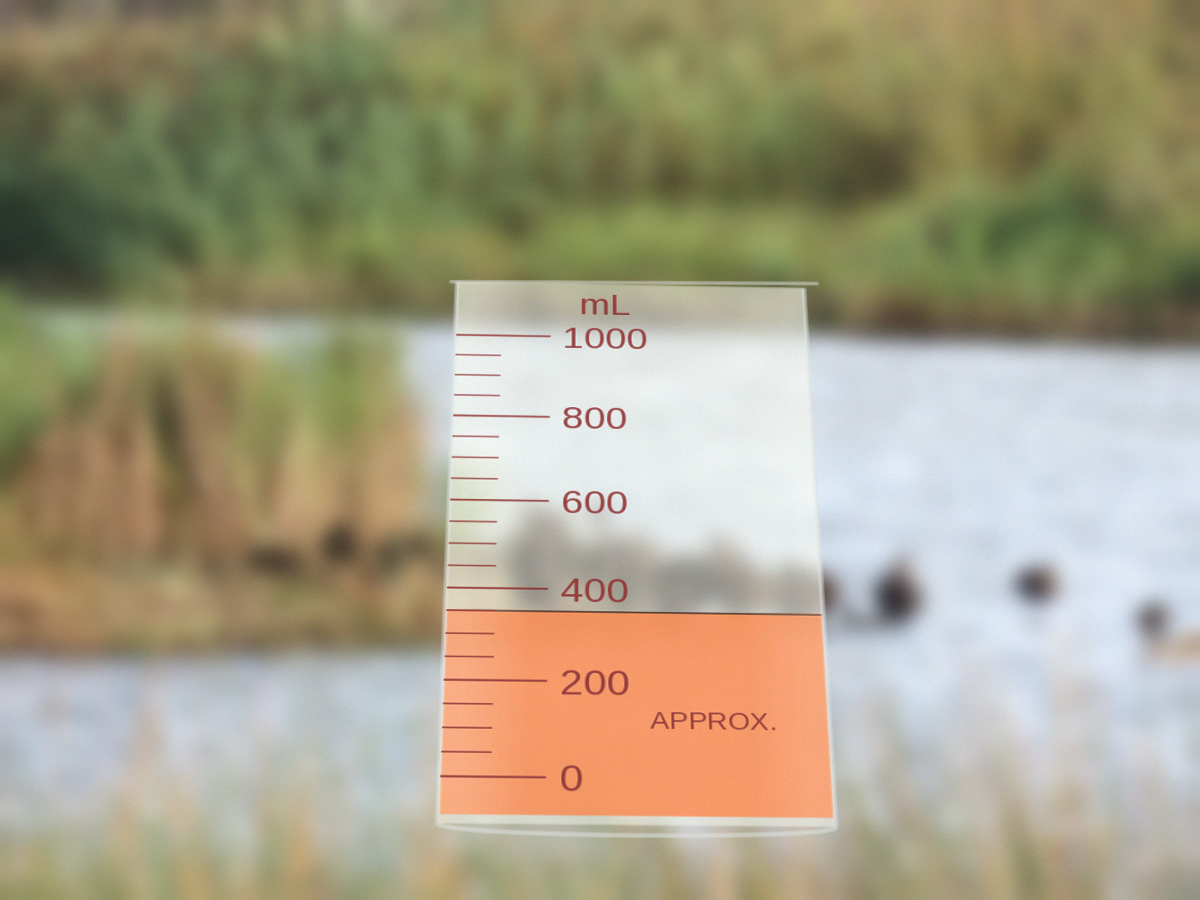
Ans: 350,mL
